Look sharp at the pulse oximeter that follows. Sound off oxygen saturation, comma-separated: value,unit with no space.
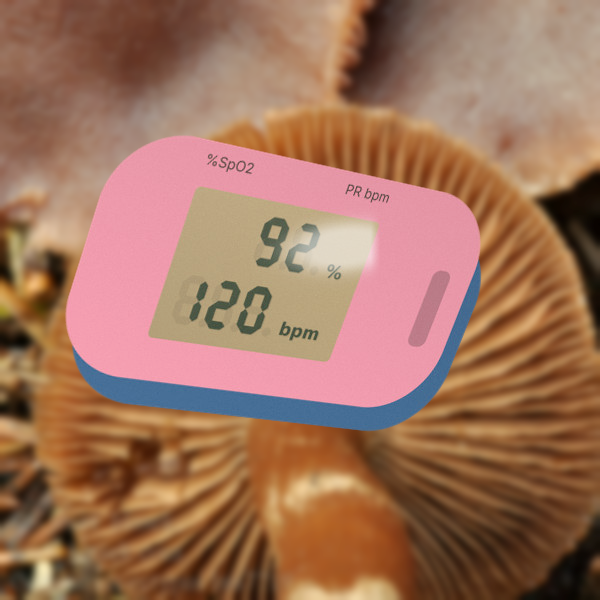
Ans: 92,%
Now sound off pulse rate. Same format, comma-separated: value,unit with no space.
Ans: 120,bpm
